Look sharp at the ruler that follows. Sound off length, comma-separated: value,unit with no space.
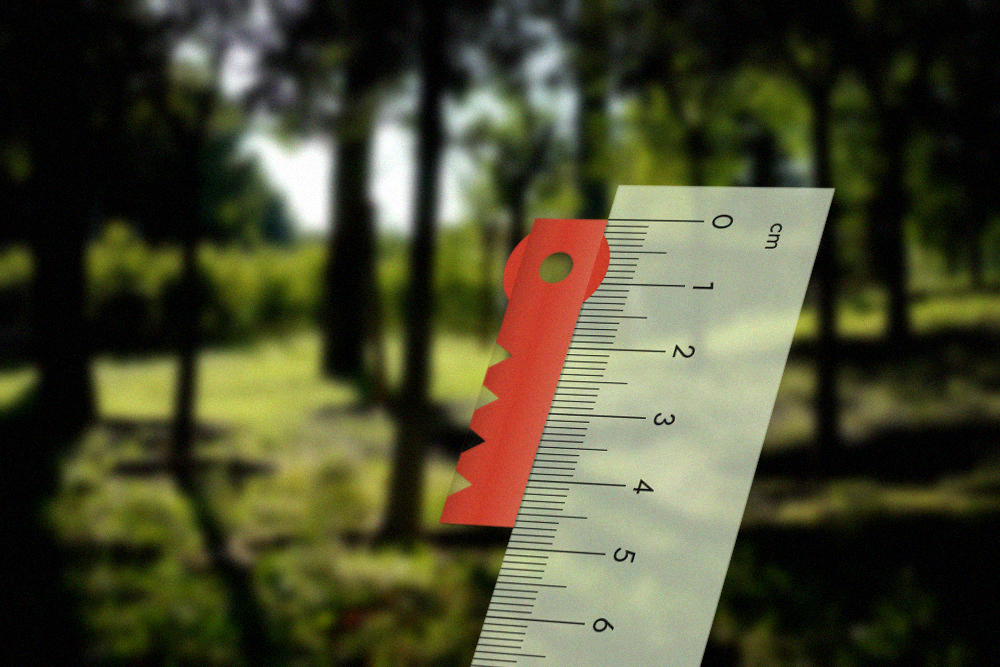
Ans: 4.7,cm
